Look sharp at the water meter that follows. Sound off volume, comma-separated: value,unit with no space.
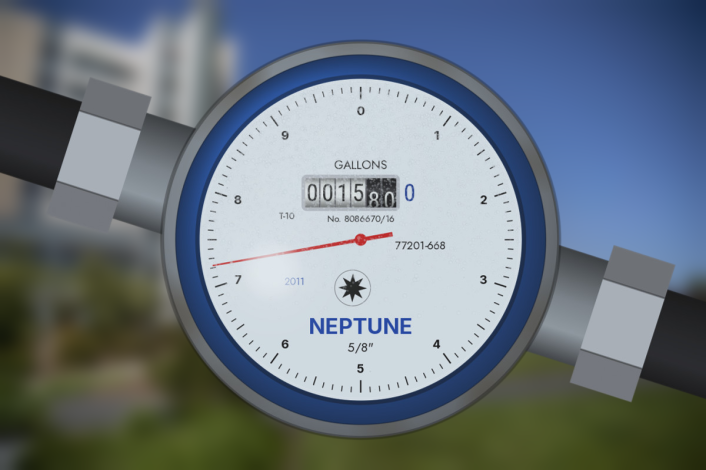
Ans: 15797.2,gal
